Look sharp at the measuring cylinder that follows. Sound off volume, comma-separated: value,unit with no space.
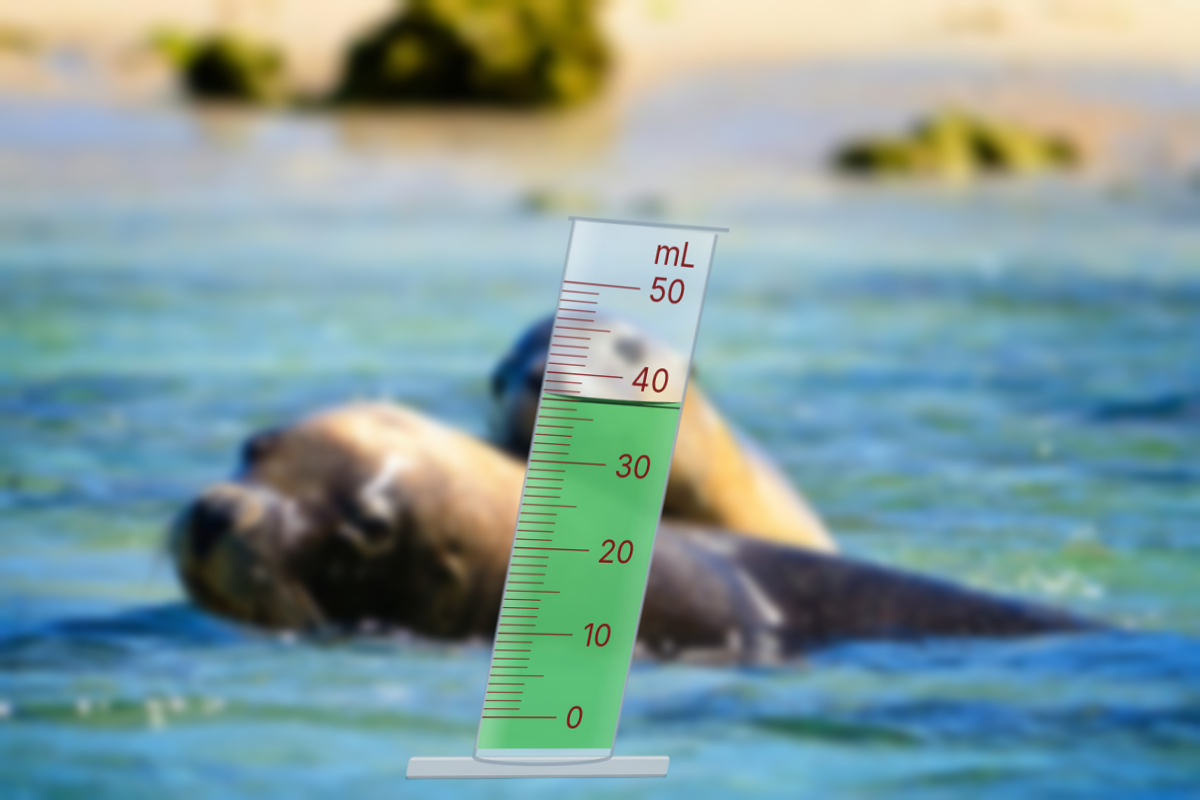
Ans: 37,mL
